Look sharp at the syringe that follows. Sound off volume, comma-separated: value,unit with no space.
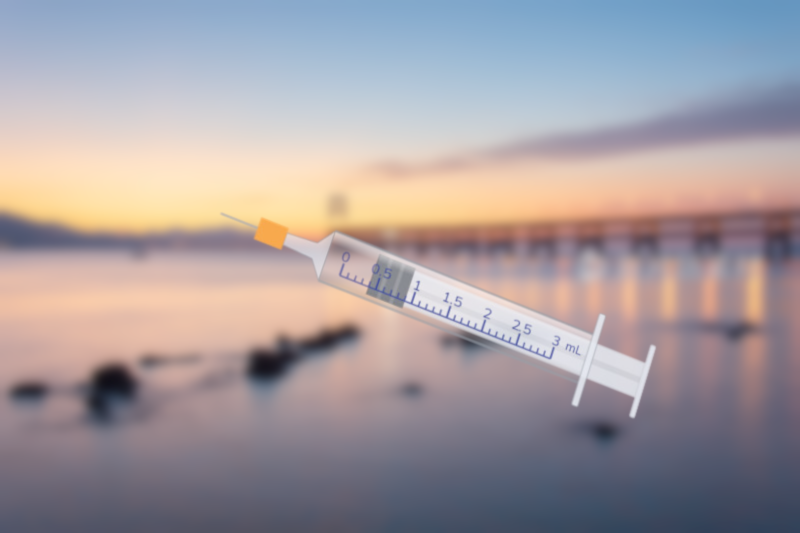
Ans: 0.4,mL
